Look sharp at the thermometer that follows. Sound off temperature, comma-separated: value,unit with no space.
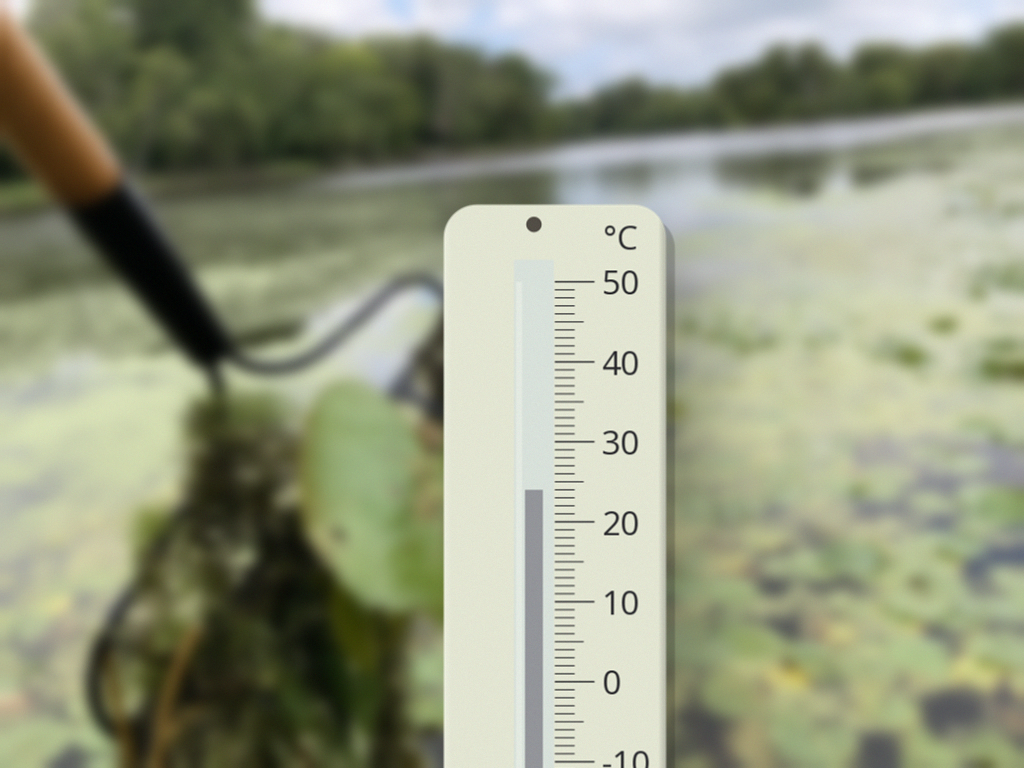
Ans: 24,°C
